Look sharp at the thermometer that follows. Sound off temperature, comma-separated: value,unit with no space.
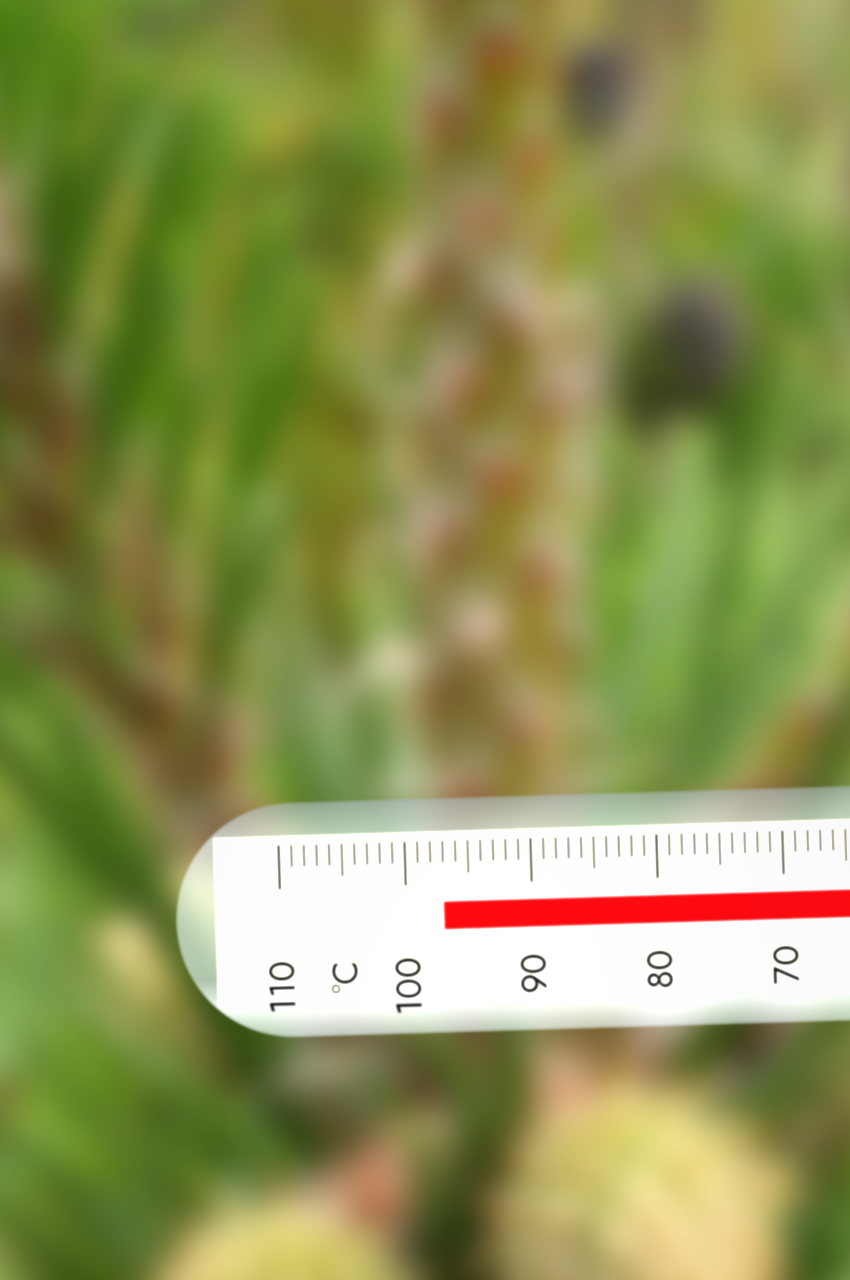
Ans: 97,°C
